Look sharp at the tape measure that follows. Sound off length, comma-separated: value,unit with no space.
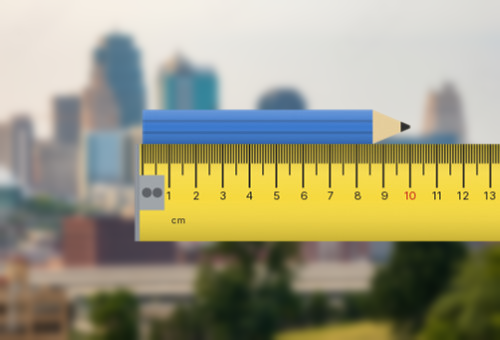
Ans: 10,cm
